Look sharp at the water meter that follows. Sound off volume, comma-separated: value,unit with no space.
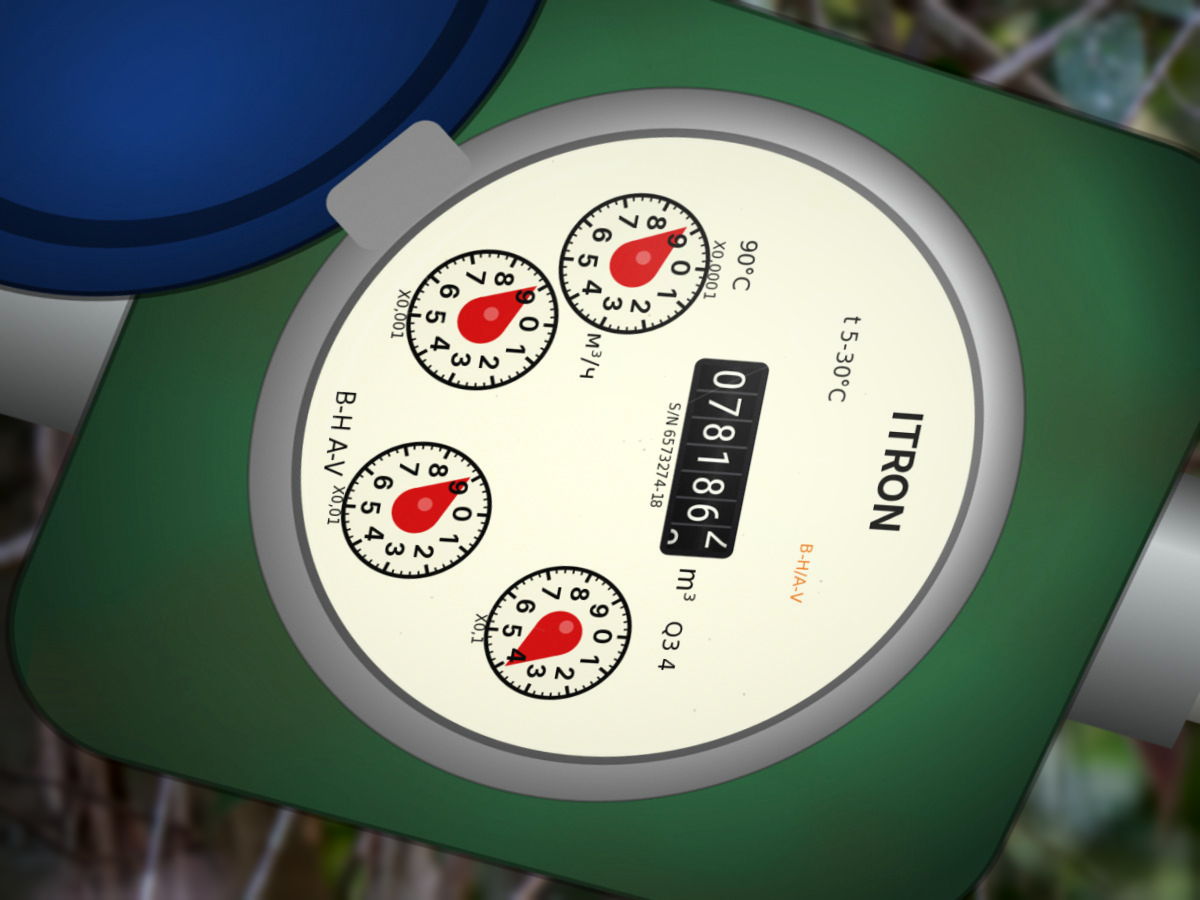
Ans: 781862.3888,m³
